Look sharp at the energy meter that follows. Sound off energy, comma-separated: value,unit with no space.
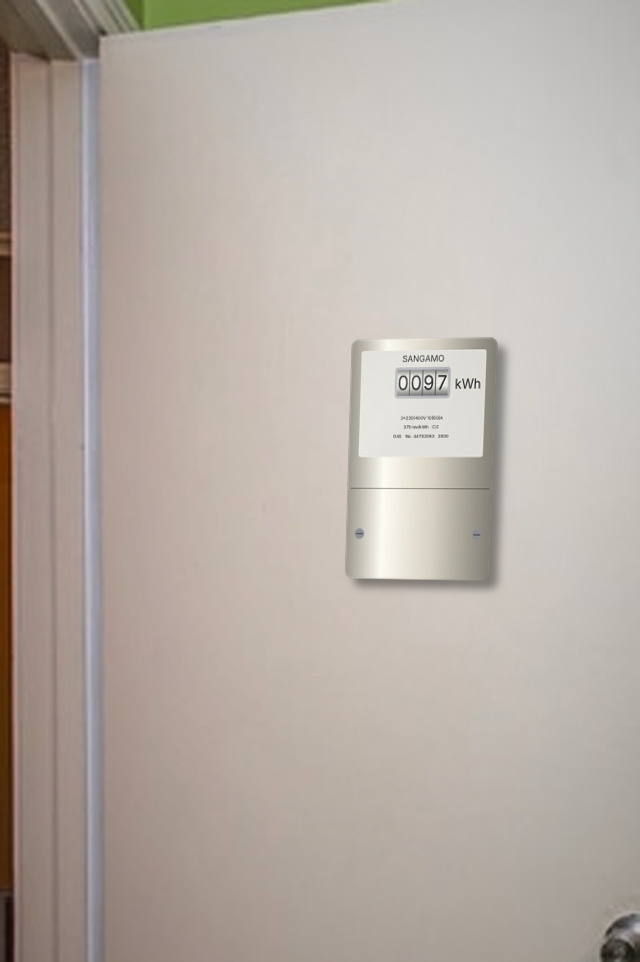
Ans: 97,kWh
